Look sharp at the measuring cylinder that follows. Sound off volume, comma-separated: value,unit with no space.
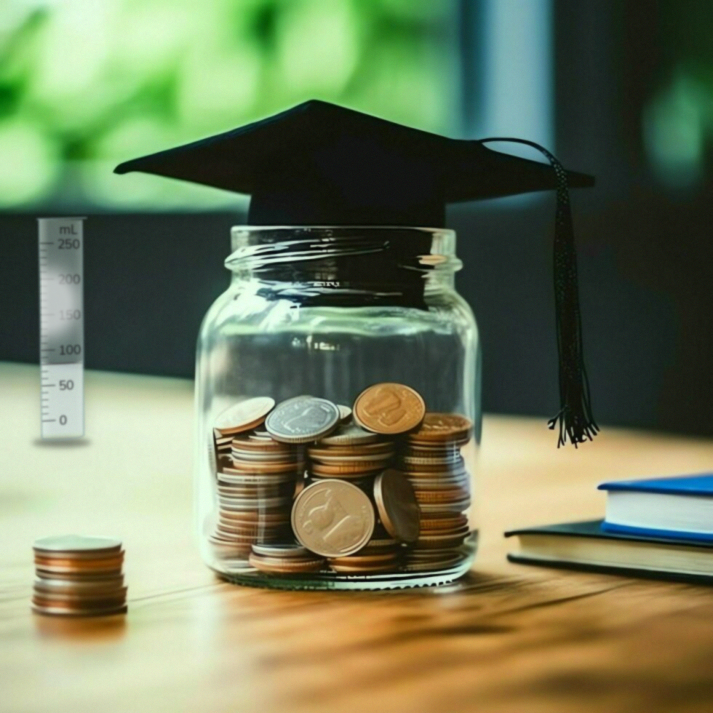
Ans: 80,mL
